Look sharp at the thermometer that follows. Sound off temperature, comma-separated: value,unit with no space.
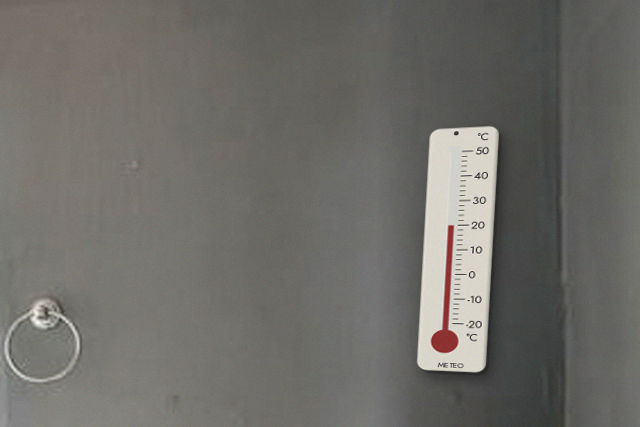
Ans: 20,°C
